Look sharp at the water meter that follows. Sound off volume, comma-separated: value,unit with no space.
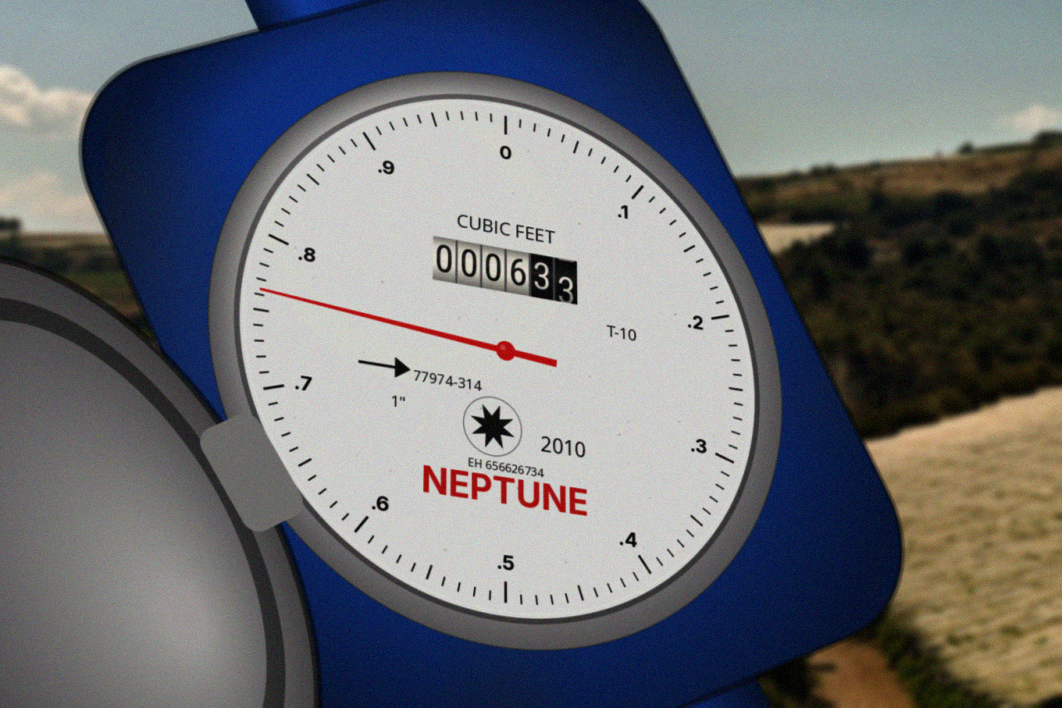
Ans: 632.76,ft³
